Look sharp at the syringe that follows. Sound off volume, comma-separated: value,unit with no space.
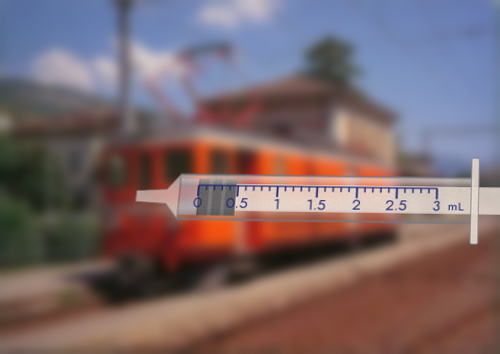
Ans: 0,mL
